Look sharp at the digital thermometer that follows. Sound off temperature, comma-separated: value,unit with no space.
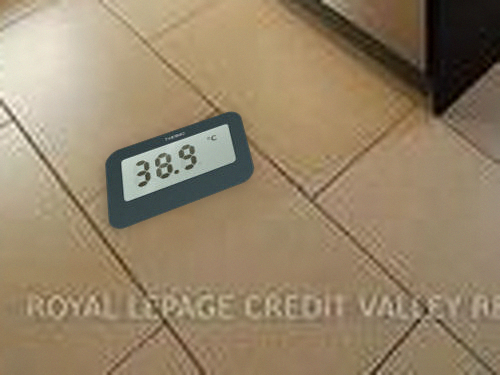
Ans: 38.9,°C
